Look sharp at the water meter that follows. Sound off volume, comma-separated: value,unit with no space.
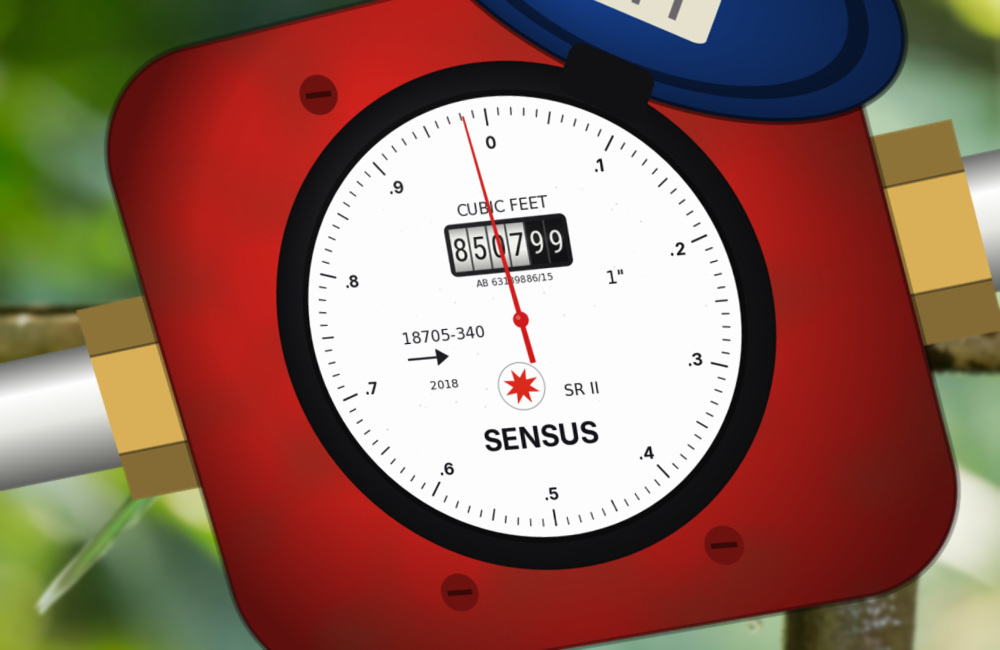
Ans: 850798.98,ft³
